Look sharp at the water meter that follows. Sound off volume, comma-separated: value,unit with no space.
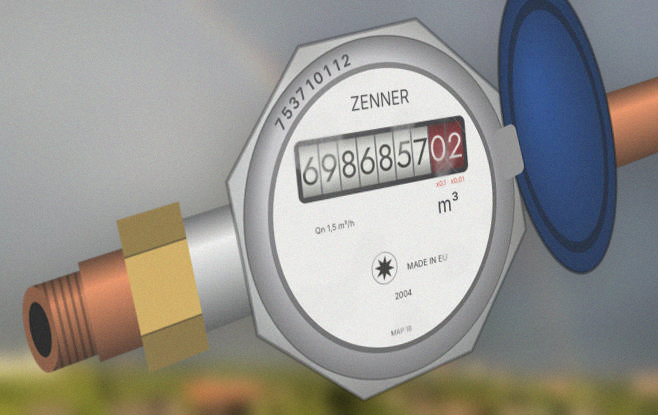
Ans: 6986857.02,m³
